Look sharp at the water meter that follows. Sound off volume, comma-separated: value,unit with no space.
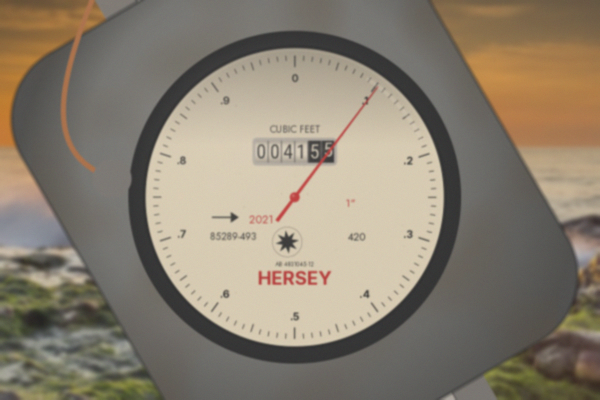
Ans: 4155.10,ft³
